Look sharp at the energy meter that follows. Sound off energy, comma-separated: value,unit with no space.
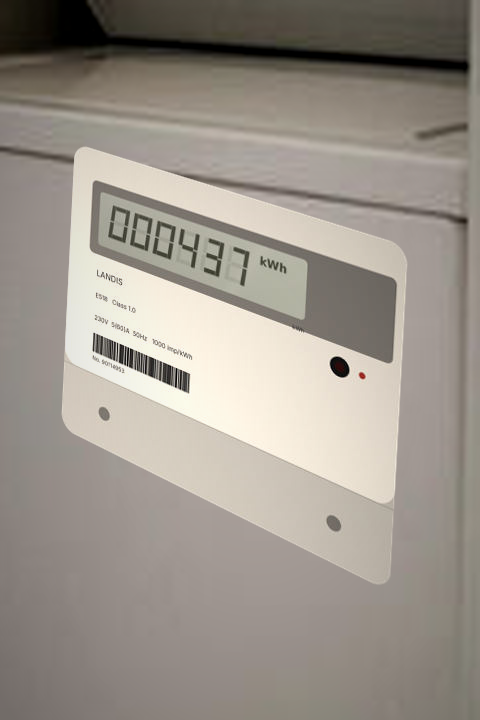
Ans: 437,kWh
